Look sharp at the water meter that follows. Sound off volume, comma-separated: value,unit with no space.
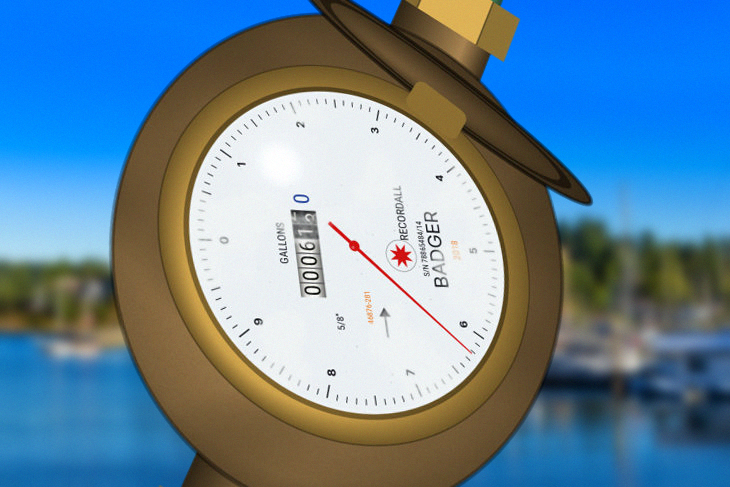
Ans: 6126.2,gal
